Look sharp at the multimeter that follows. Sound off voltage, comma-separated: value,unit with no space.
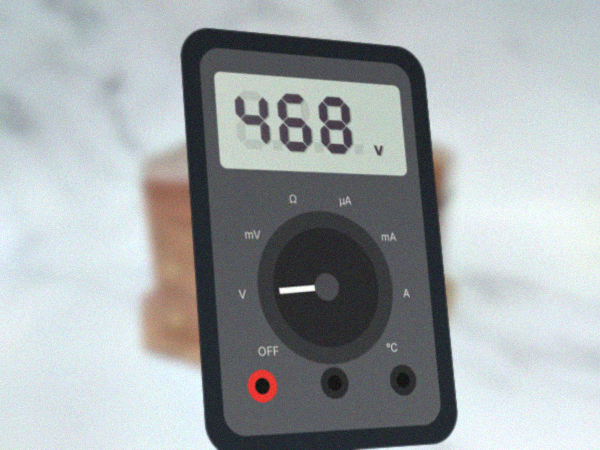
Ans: 468,V
